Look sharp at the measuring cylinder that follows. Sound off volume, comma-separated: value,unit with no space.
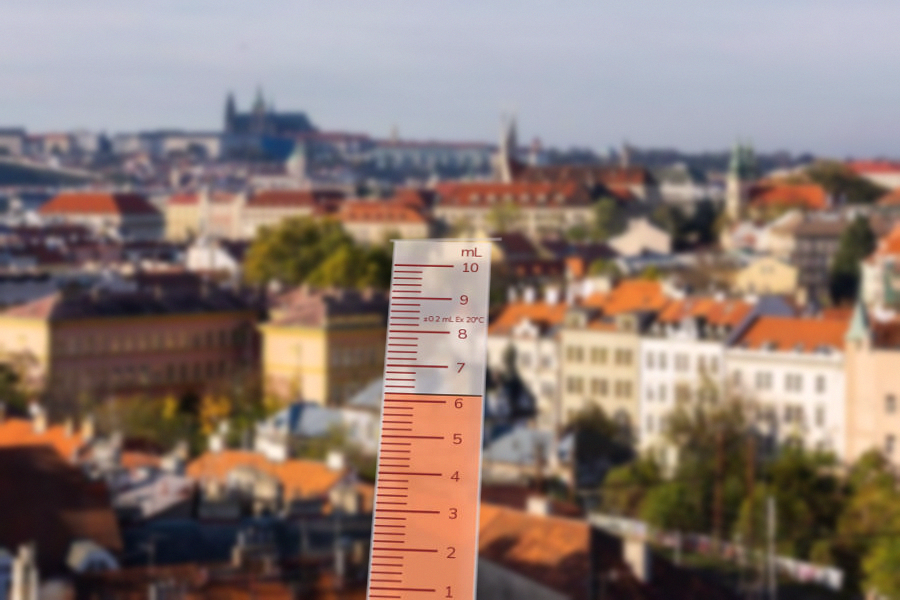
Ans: 6.2,mL
